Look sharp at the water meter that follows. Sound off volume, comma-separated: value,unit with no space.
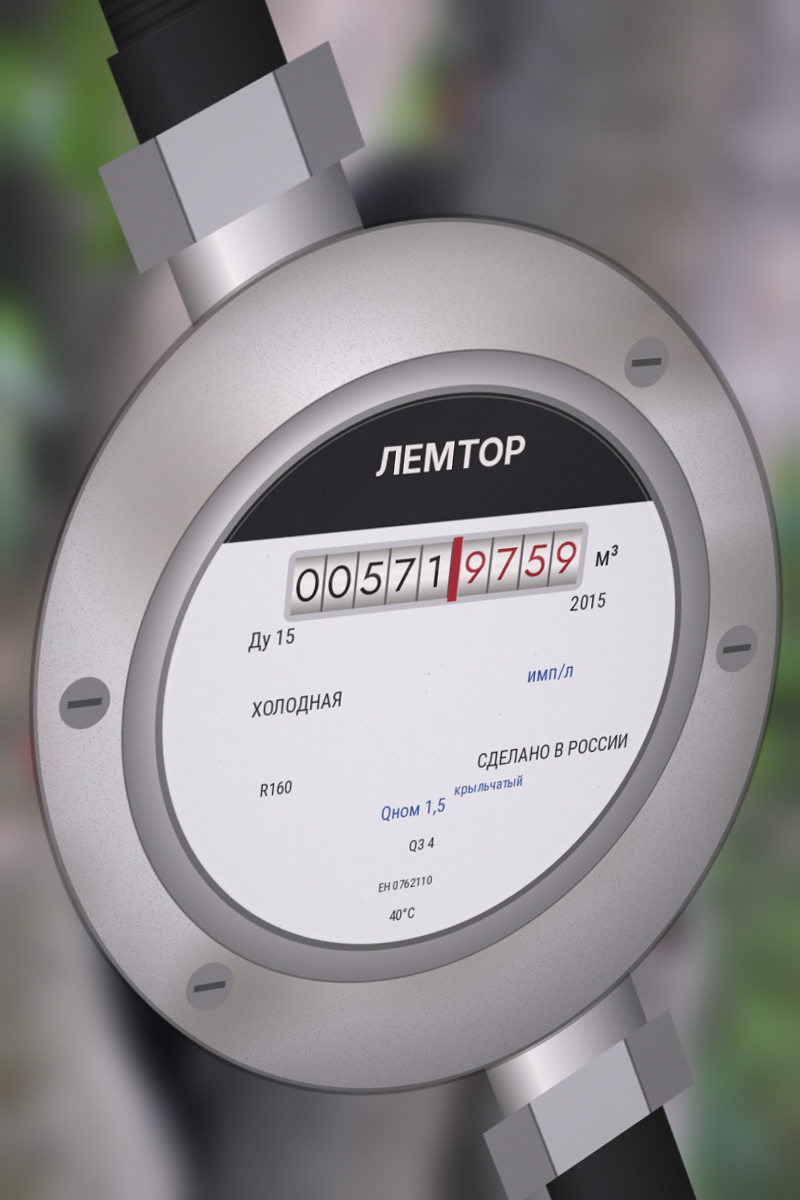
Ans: 571.9759,m³
